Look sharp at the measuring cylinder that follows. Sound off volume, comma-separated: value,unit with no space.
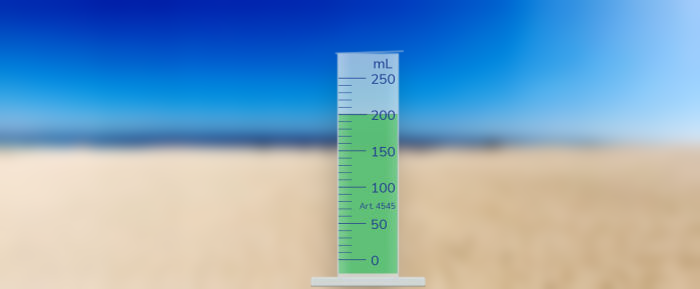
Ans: 200,mL
